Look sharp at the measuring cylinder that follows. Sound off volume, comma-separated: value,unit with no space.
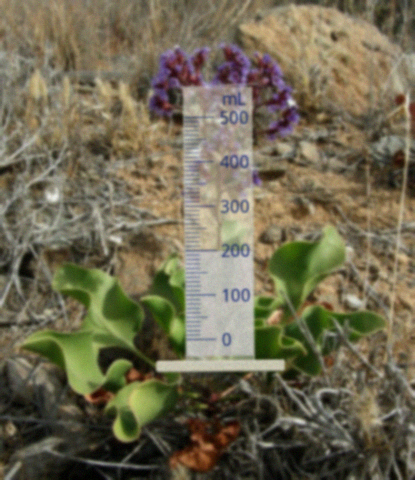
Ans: 200,mL
